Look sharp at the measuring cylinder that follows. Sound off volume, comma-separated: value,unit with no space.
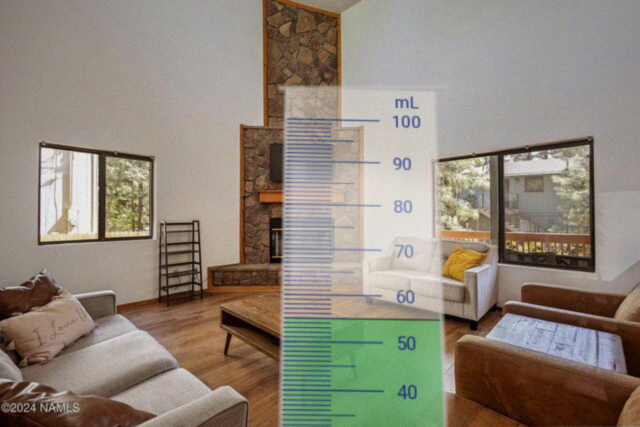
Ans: 55,mL
